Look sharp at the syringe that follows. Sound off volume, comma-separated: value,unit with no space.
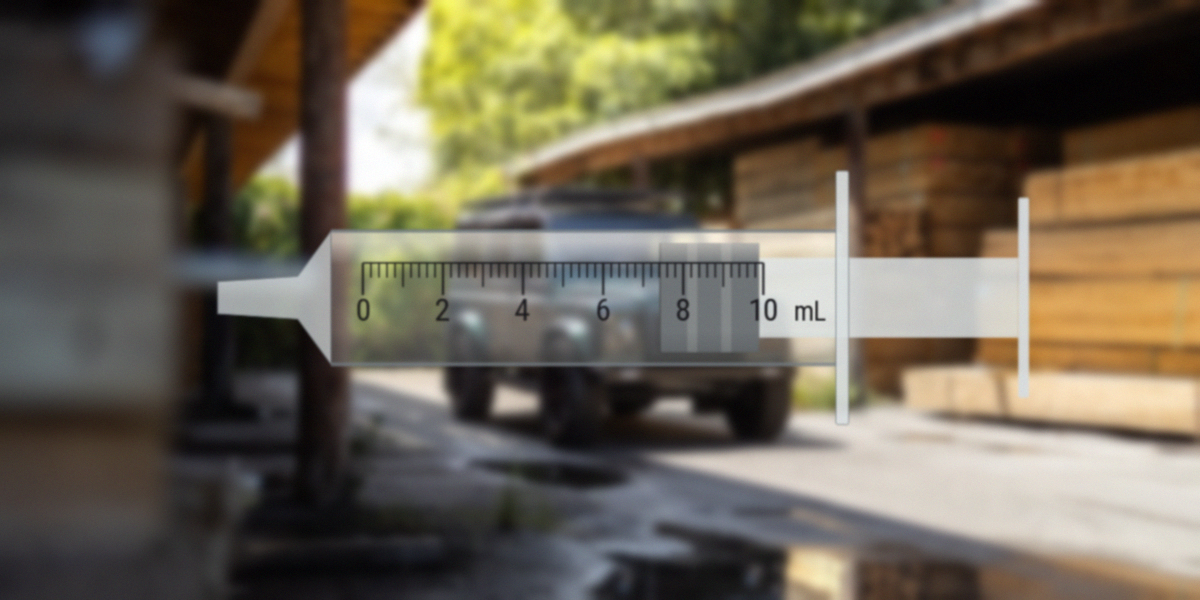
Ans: 7.4,mL
